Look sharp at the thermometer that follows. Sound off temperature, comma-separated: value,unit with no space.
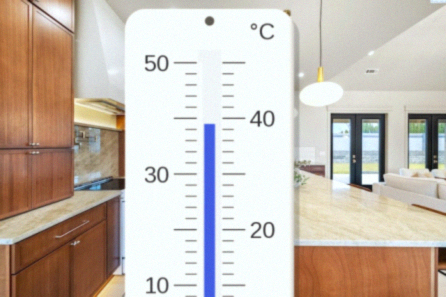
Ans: 39,°C
